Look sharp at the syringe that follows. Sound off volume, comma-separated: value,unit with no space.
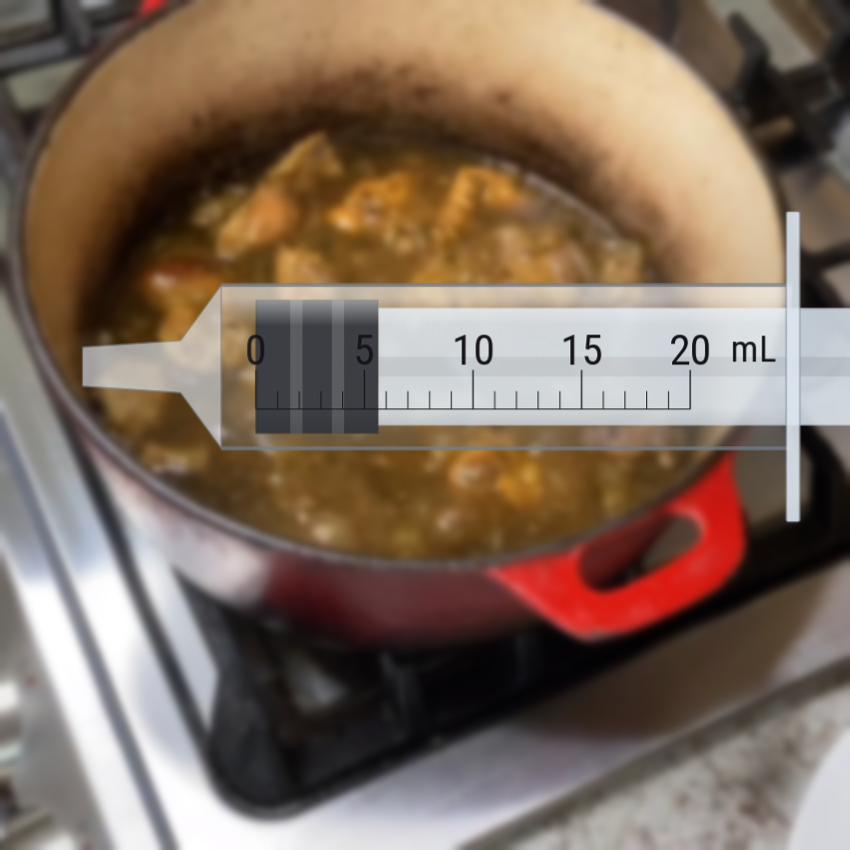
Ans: 0,mL
